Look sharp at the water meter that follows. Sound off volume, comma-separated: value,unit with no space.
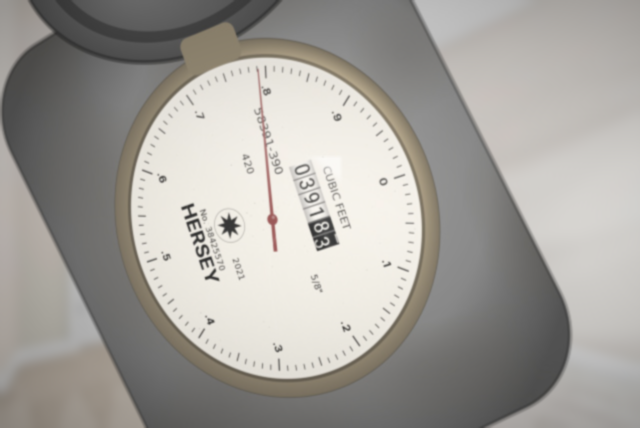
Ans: 39182.79,ft³
